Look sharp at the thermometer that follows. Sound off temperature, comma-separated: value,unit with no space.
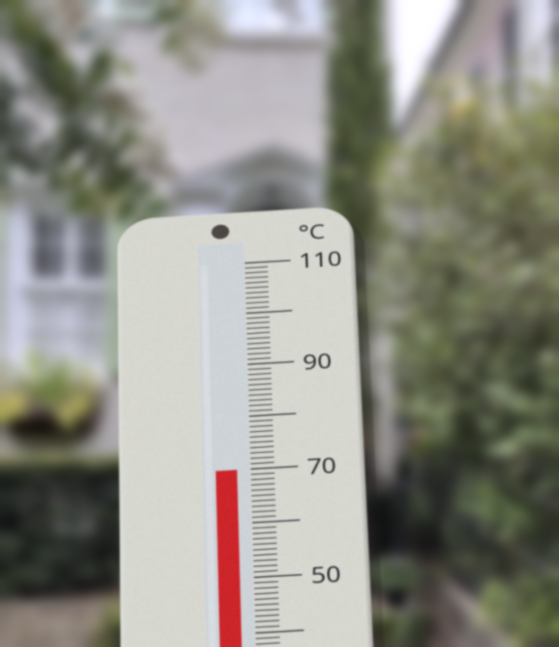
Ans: 70,°C
